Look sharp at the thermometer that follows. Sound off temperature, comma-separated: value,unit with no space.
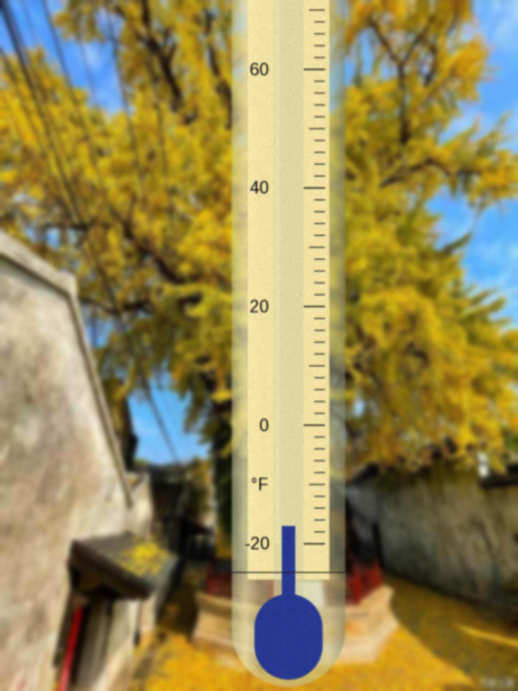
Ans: -17,°F
